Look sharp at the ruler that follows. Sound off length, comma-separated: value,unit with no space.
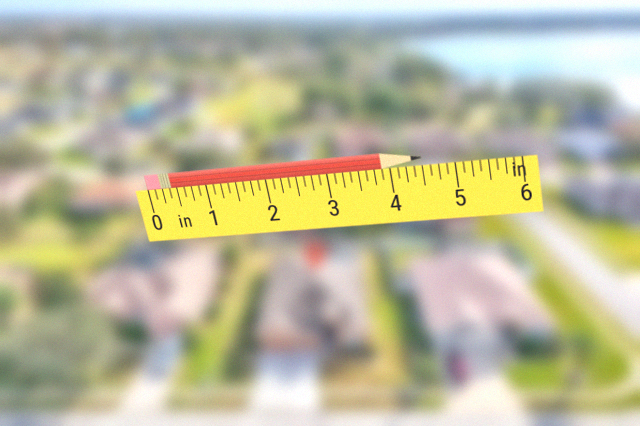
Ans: 4.5,in
